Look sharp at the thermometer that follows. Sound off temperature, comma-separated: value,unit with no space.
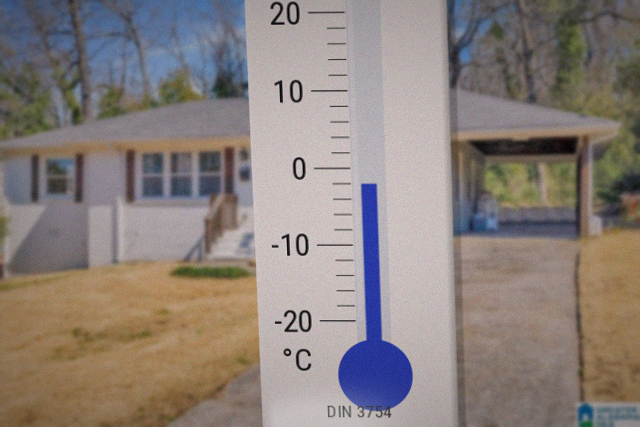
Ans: -2,°C
